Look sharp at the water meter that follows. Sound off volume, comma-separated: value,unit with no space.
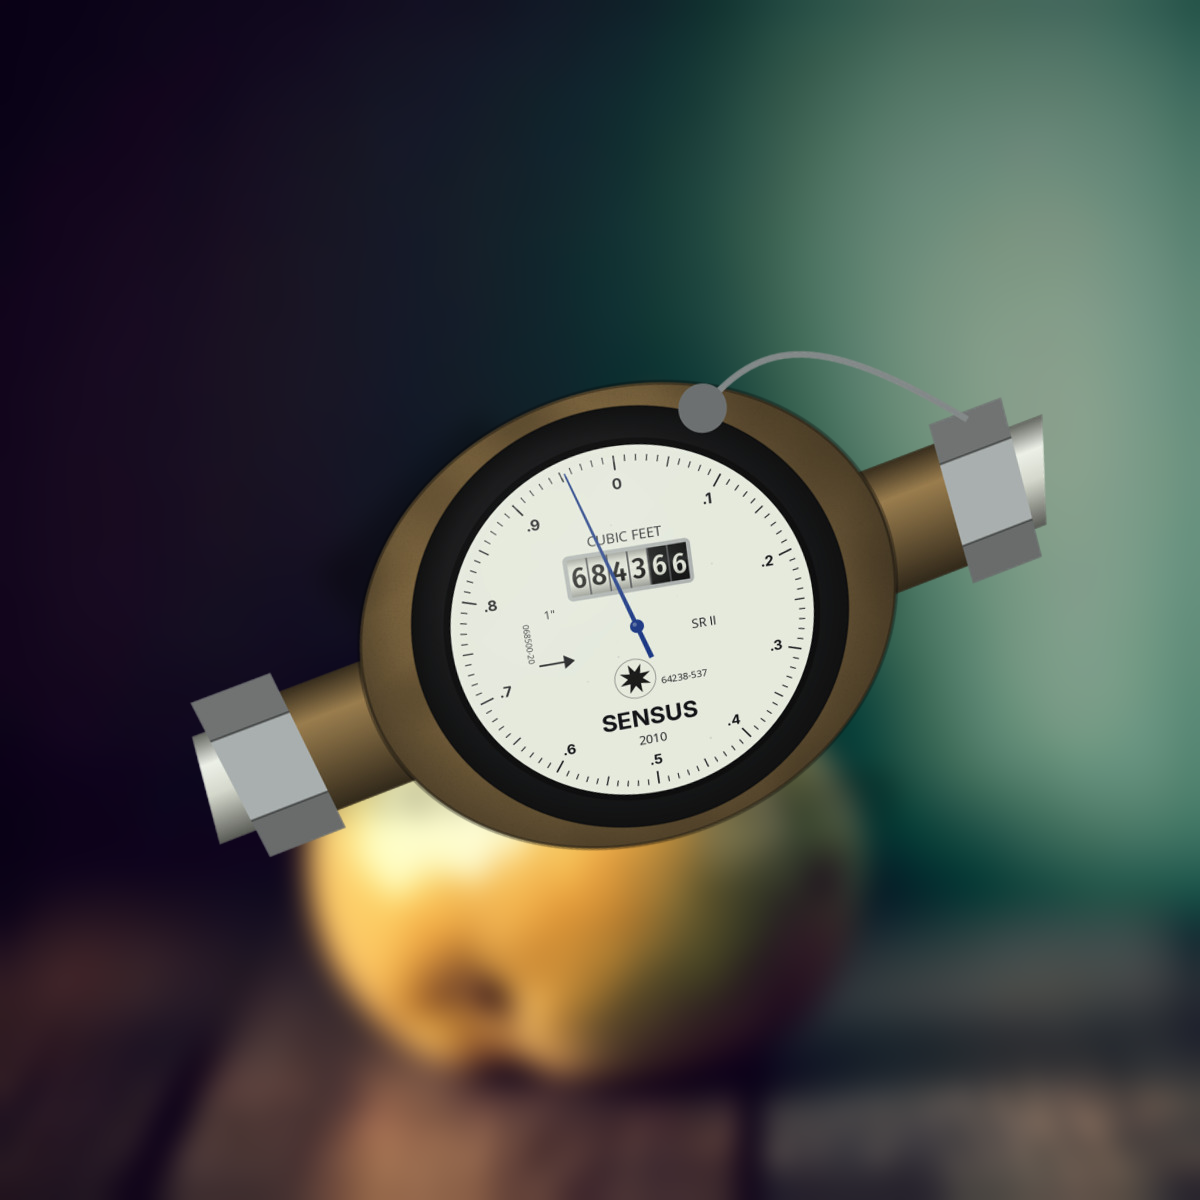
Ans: 684365.95,ft³
